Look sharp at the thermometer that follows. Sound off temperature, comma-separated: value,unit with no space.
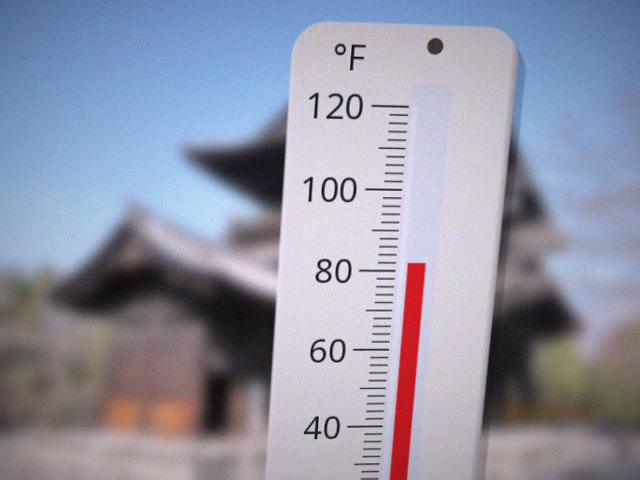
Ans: 82,°F
